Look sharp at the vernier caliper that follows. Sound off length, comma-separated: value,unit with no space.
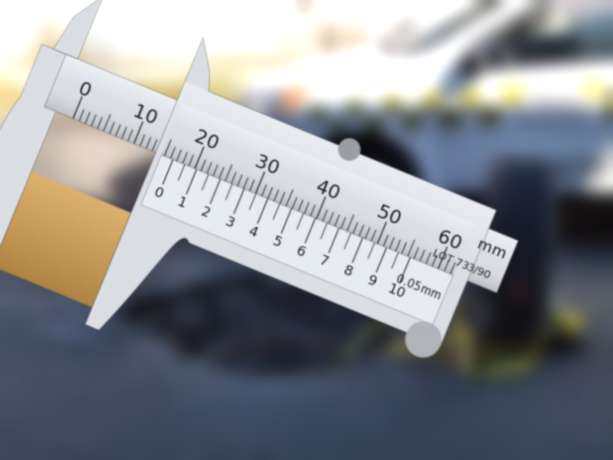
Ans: 16.4,mm
